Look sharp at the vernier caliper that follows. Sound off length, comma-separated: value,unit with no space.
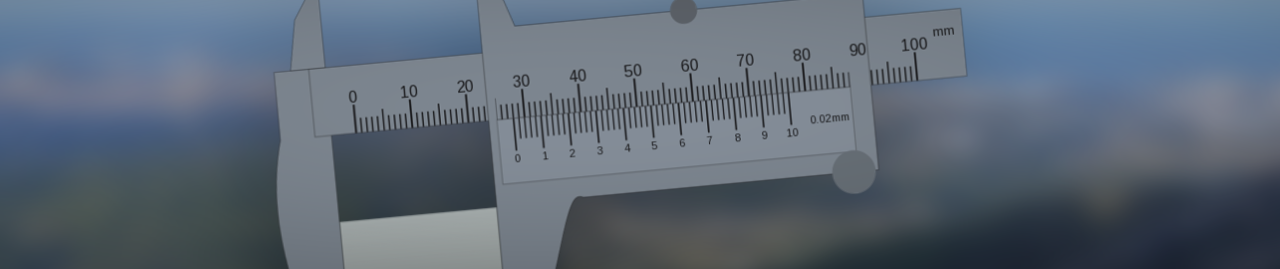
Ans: 28.0,mm
